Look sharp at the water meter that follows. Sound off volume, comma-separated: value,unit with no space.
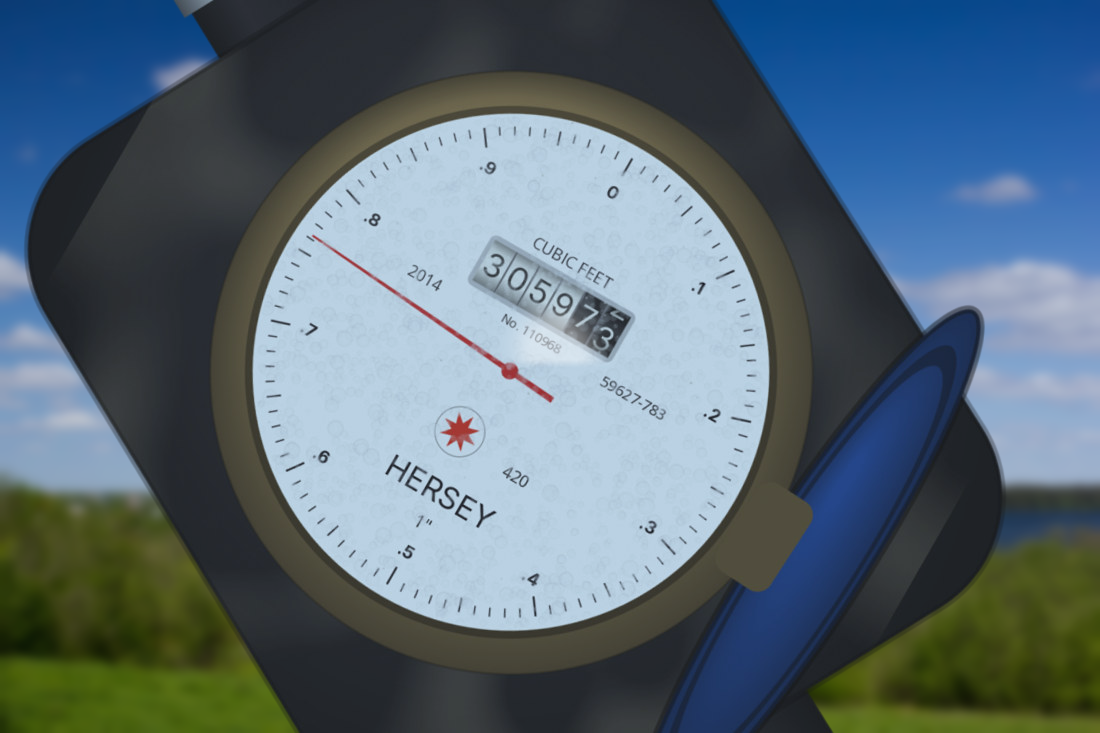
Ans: 305972.76,ft³
